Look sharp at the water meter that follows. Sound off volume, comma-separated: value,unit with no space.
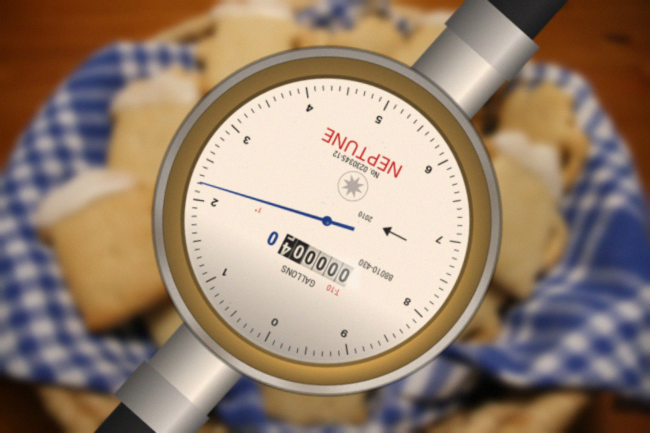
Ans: 42.2,gal
